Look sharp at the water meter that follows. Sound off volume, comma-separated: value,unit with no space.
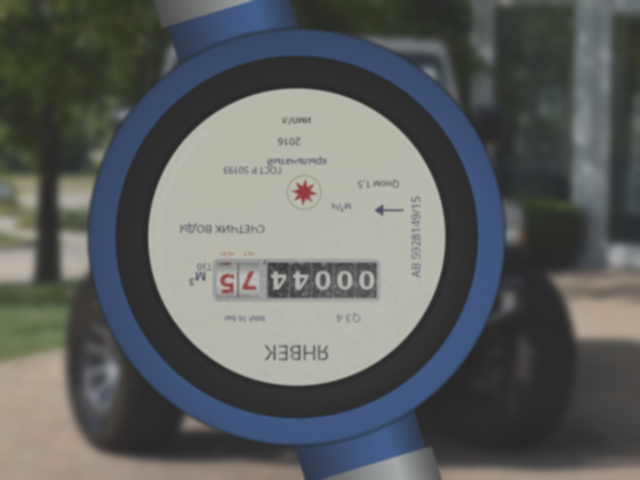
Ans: 44.75,m³
